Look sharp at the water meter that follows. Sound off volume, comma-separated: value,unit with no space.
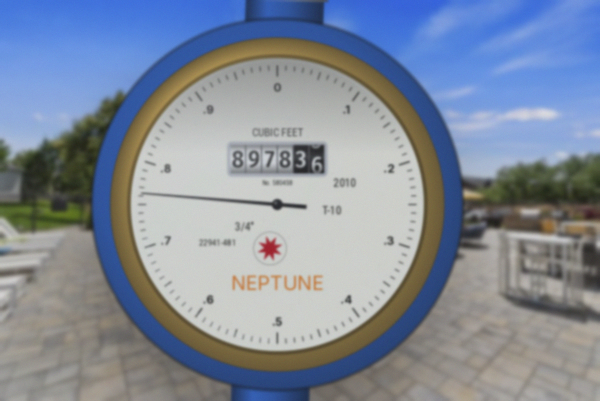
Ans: 897835.76,ft³
